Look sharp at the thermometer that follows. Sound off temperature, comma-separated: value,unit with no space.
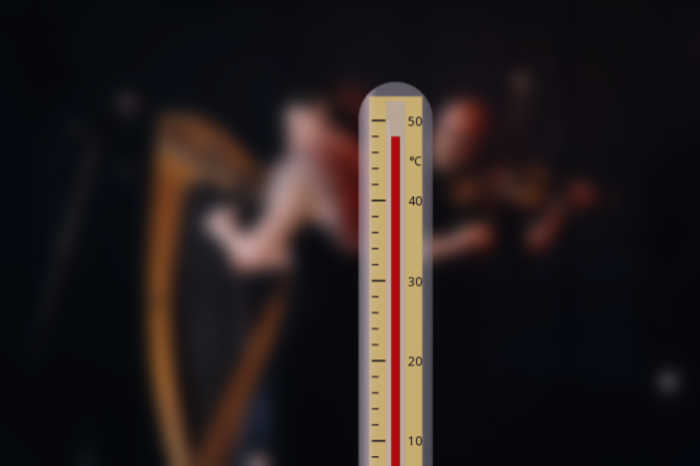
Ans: 48,°C
